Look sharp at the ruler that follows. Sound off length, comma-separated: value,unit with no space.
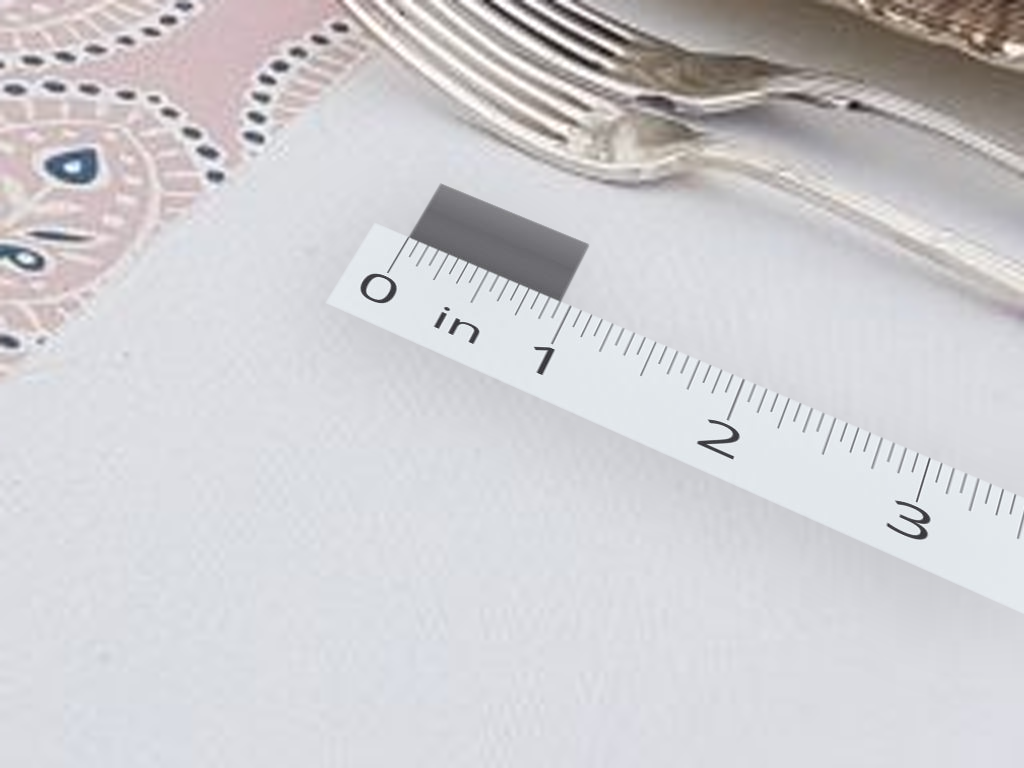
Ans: 0.9375,in
